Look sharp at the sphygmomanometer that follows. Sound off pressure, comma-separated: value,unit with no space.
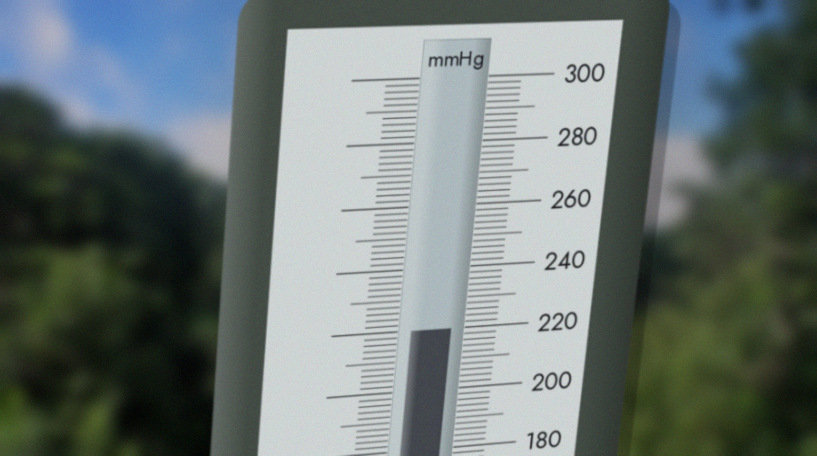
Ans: 220,mmHg
